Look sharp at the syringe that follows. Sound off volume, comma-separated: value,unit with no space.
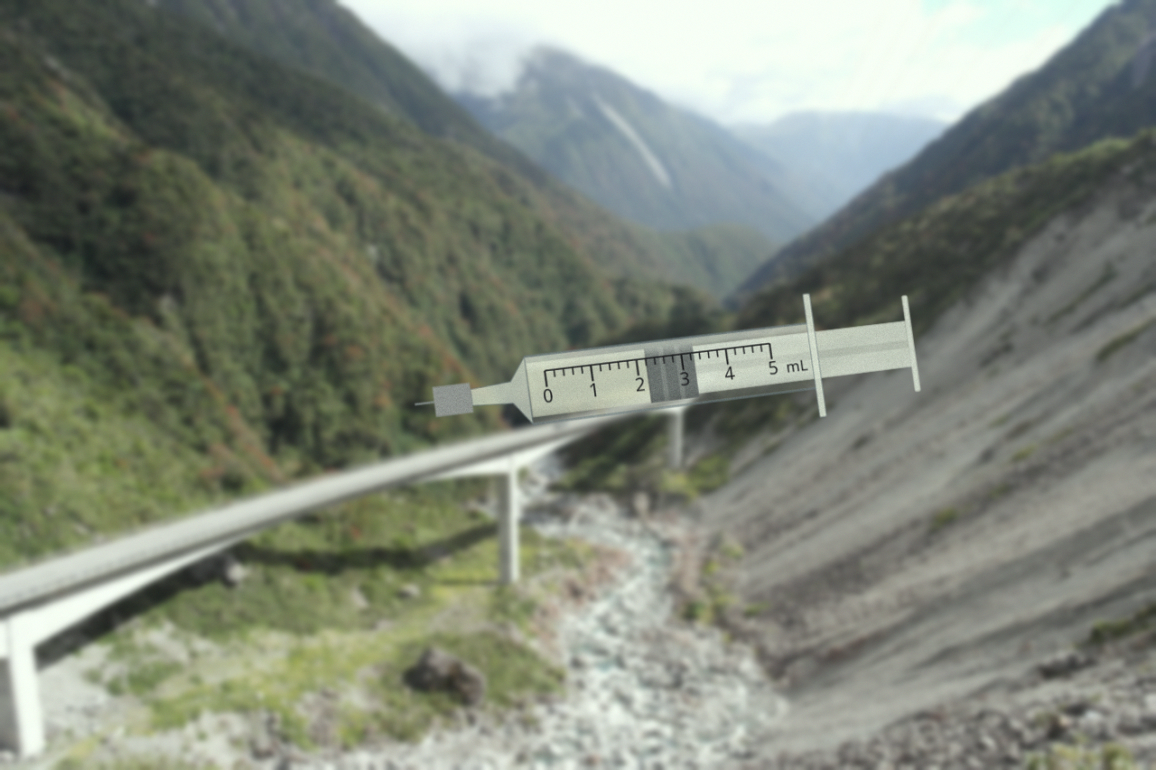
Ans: 2.2,mL
